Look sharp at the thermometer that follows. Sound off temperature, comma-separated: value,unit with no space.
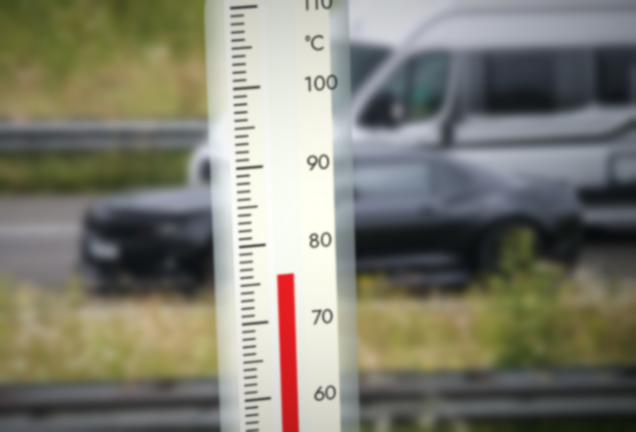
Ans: 76,°C
